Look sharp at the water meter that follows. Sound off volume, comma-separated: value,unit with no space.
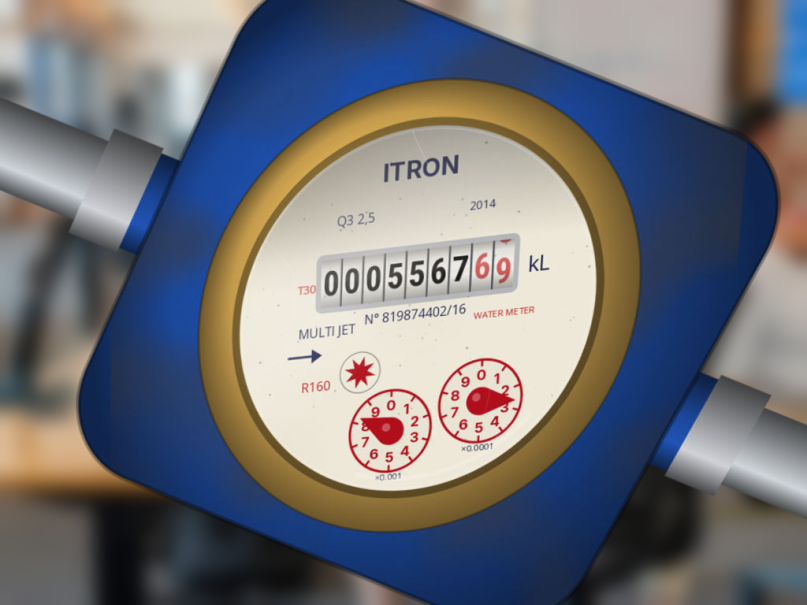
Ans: 5567.6882,kL
